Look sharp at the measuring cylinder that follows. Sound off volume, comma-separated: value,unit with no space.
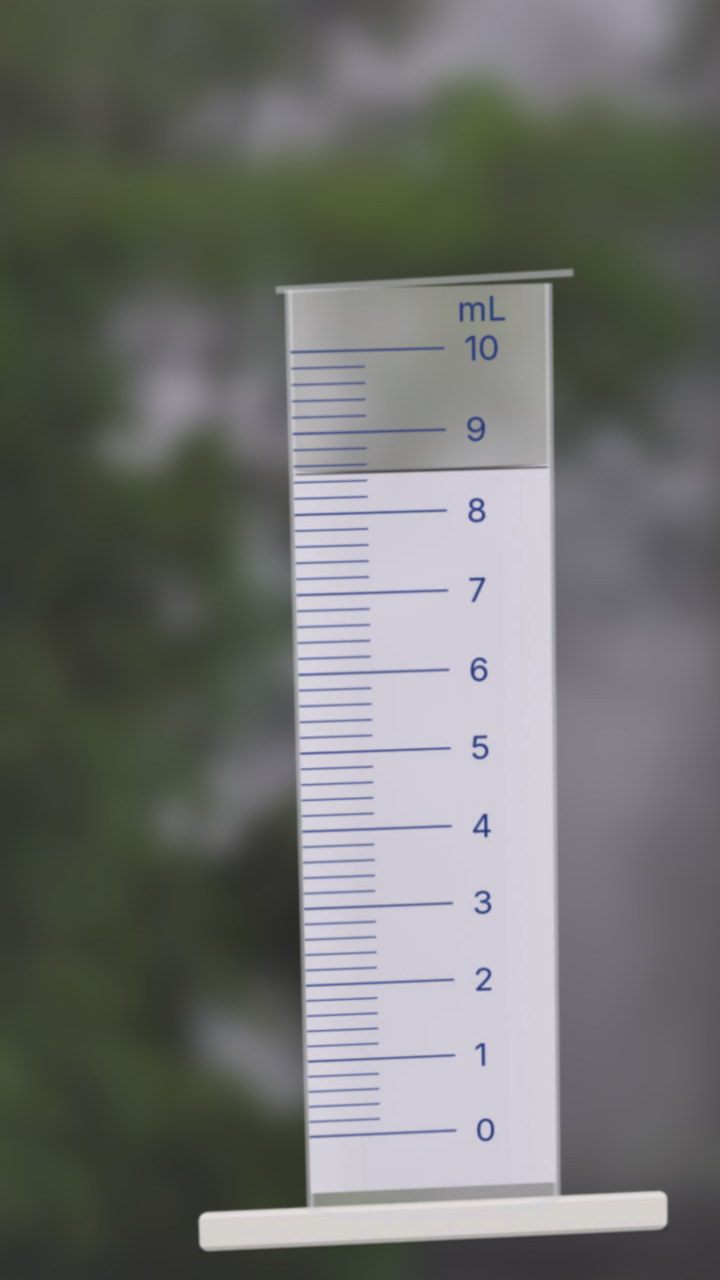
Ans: 8.5,mL
